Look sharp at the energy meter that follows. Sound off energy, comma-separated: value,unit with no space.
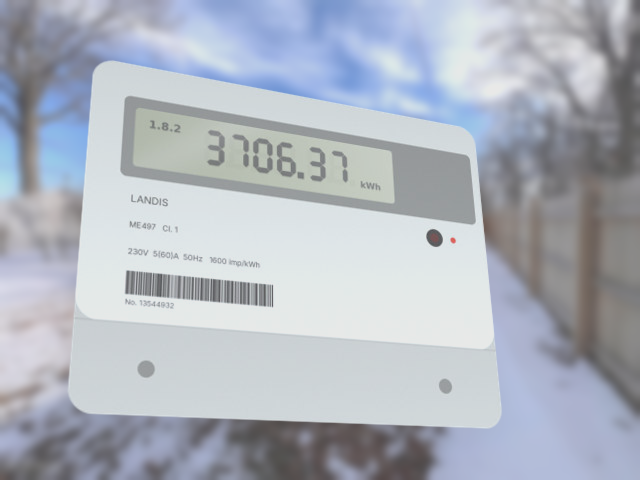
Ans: 3706.37,kWh
